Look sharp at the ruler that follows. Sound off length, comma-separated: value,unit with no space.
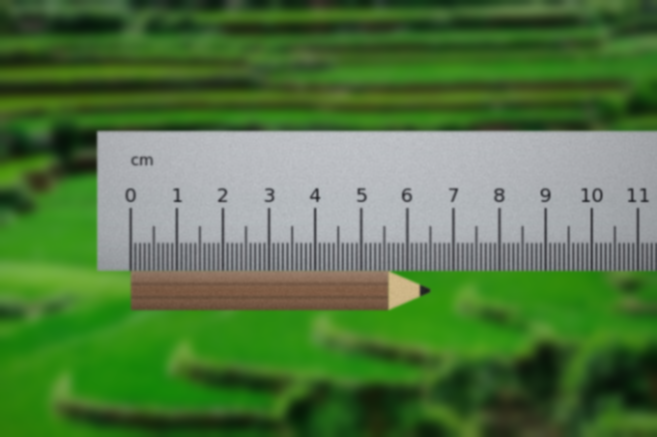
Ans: 6.5,cm
